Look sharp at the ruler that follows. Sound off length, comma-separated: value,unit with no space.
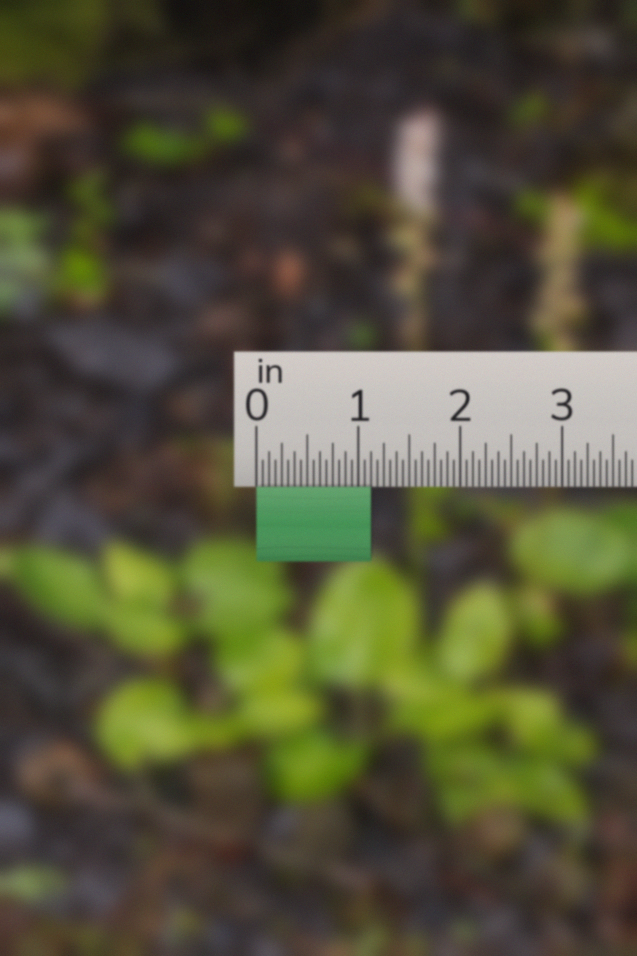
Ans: 1.125,in
